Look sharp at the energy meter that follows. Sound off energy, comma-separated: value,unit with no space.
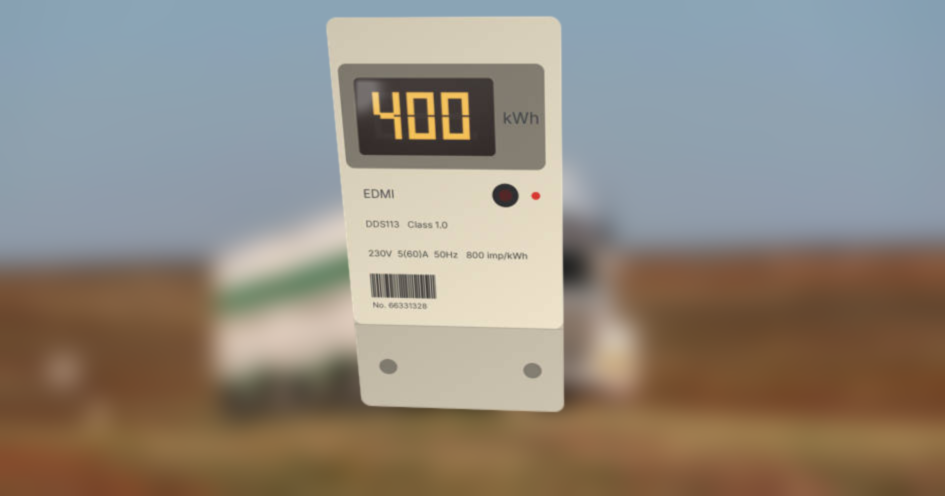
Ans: 400,kWh
